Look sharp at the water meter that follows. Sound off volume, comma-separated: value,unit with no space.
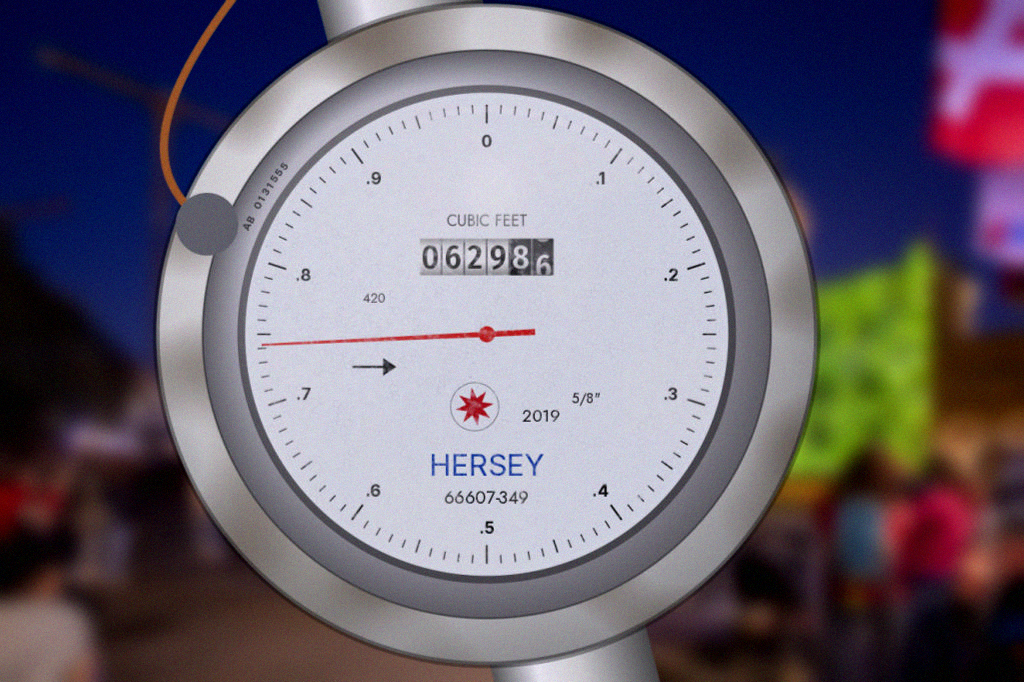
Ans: 62985.74,ft³
